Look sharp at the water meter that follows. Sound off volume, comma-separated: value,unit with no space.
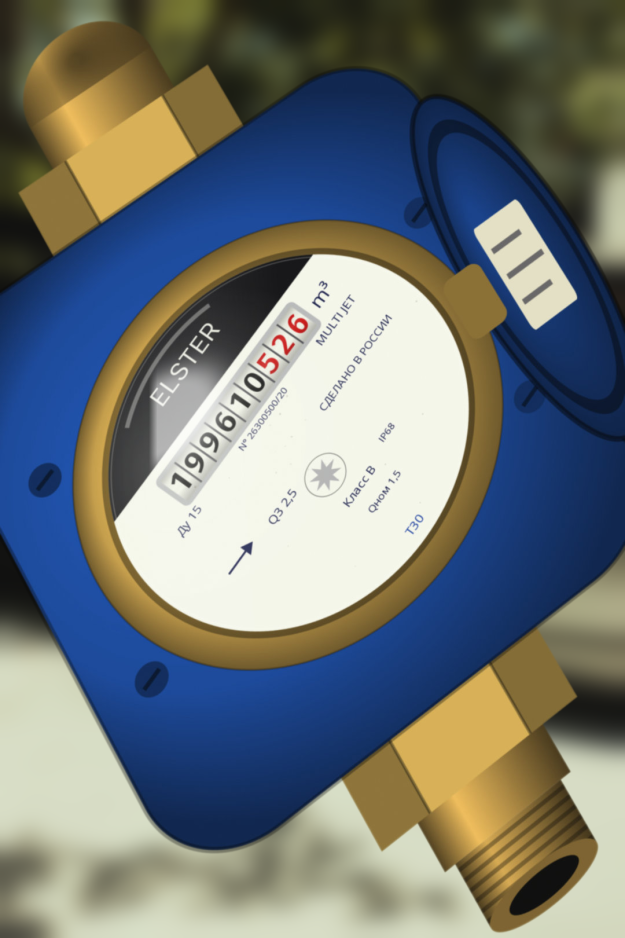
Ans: 199610.526,m³
